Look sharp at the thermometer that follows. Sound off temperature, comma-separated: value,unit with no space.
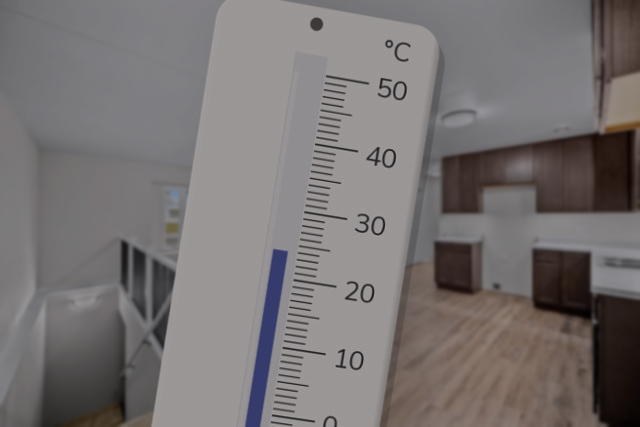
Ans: 24,°C
